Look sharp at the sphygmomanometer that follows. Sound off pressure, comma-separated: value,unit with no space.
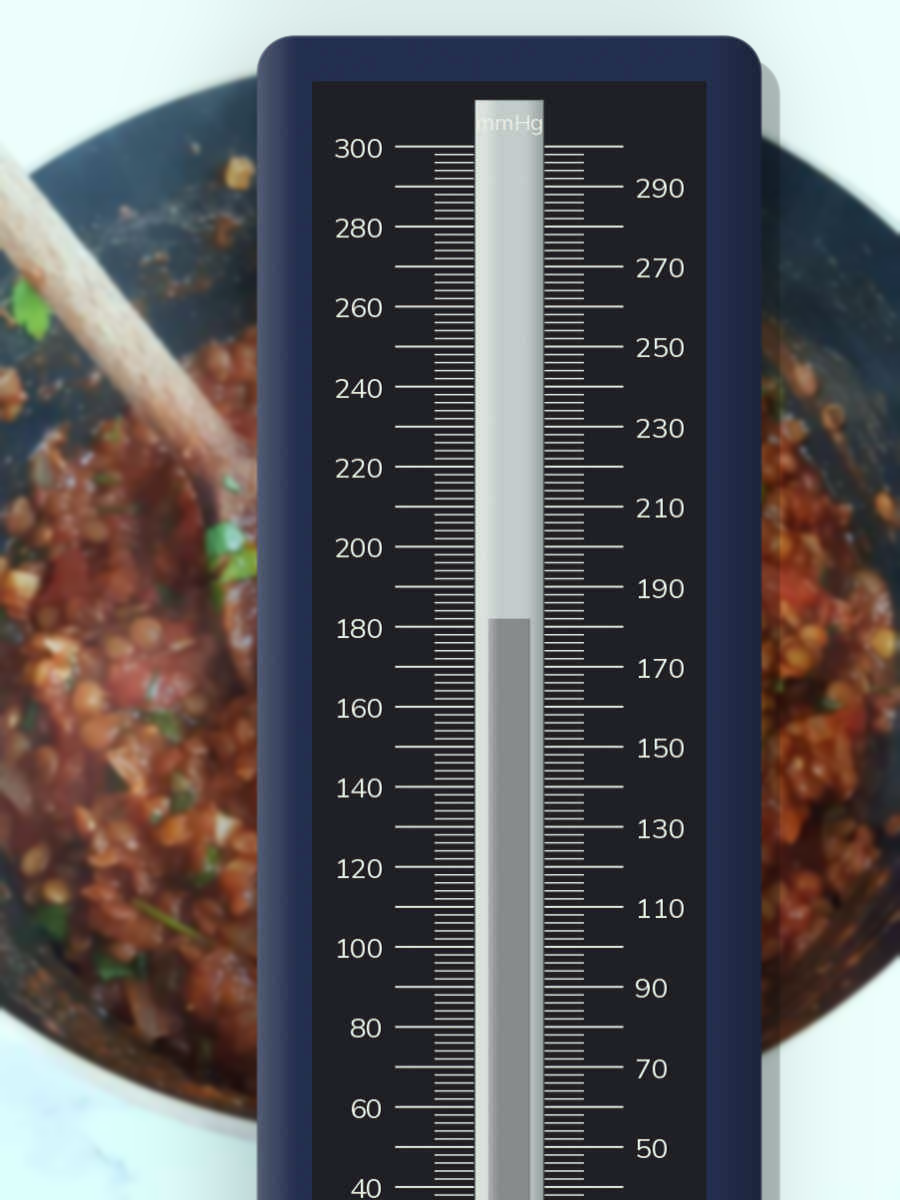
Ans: 182,mmHg
